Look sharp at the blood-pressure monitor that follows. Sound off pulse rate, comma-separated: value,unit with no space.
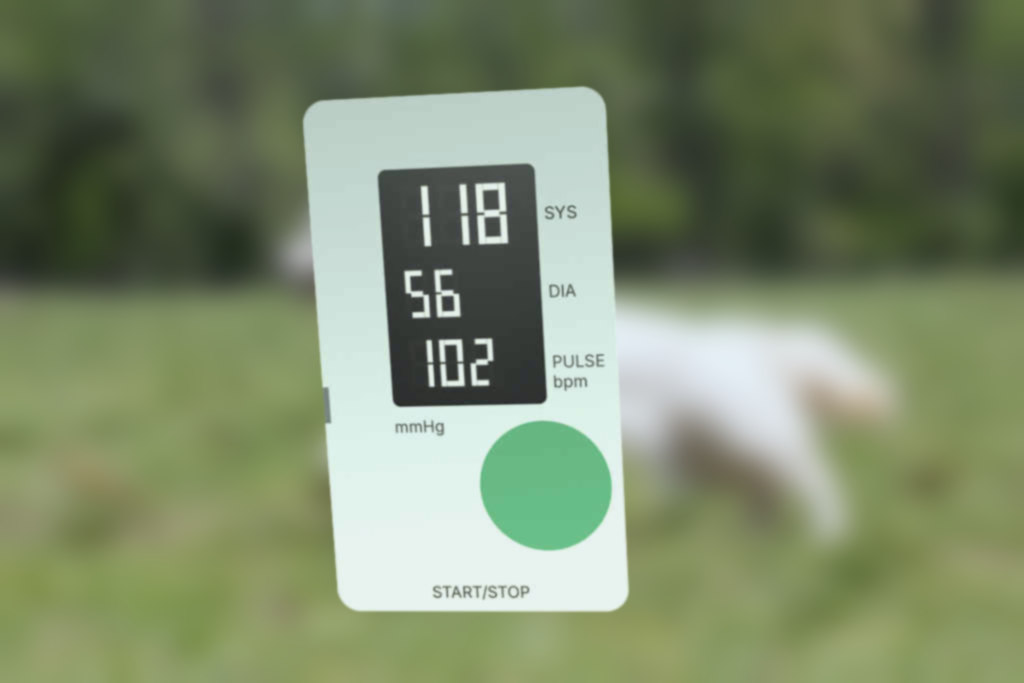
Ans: 102,bpm
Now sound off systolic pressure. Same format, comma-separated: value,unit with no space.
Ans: 118,mmHg
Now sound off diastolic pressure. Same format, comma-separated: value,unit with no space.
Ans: 56,mmHg
